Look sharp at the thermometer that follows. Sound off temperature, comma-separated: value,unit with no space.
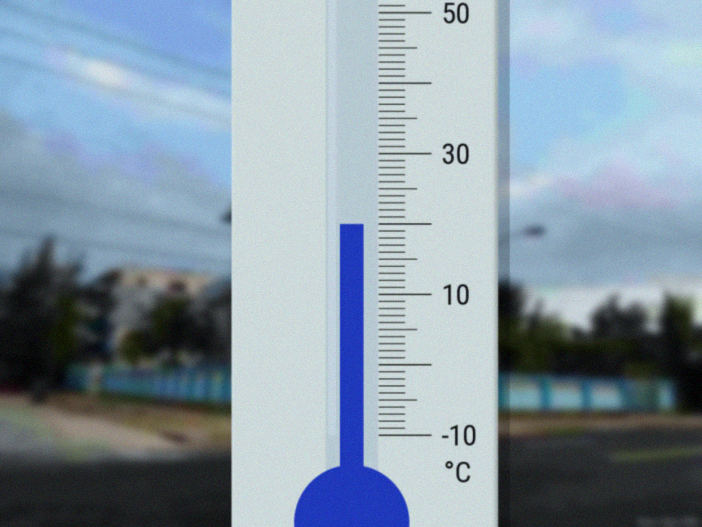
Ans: 20,°C
